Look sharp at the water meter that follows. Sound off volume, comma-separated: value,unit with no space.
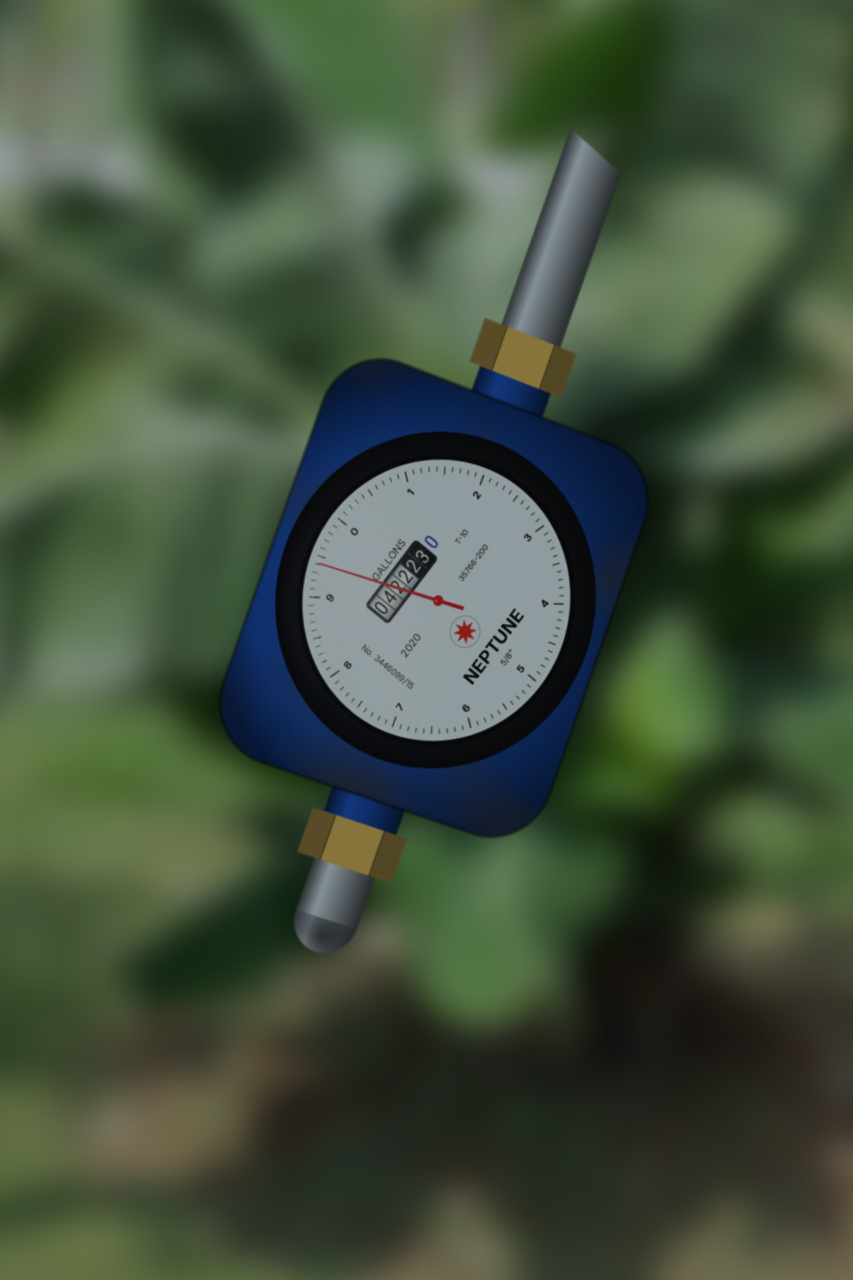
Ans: 422229.4,gal
